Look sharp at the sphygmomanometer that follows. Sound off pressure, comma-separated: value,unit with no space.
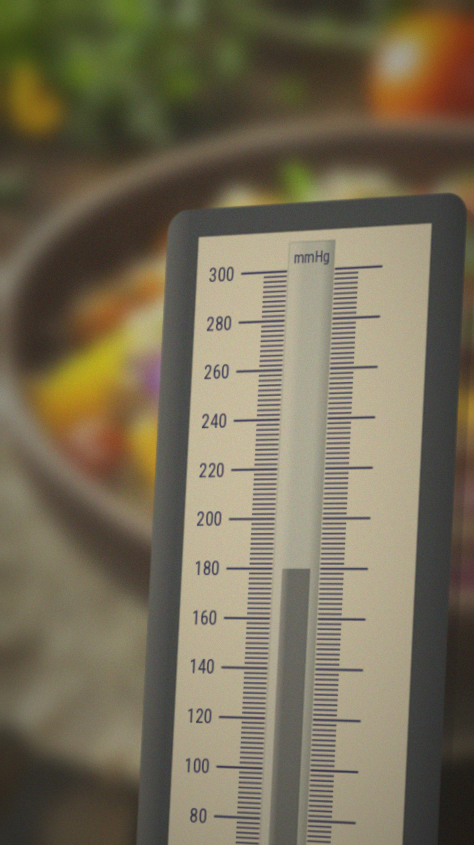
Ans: 180,mmHg
